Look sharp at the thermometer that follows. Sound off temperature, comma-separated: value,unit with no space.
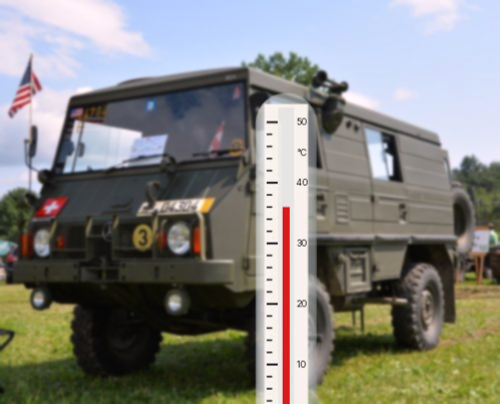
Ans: 36,°C
